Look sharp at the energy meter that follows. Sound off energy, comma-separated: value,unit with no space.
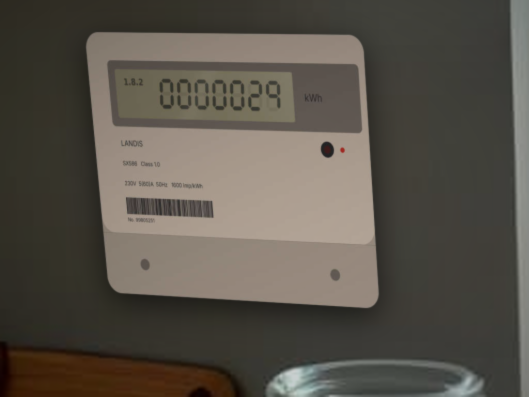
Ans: 29,kWh
